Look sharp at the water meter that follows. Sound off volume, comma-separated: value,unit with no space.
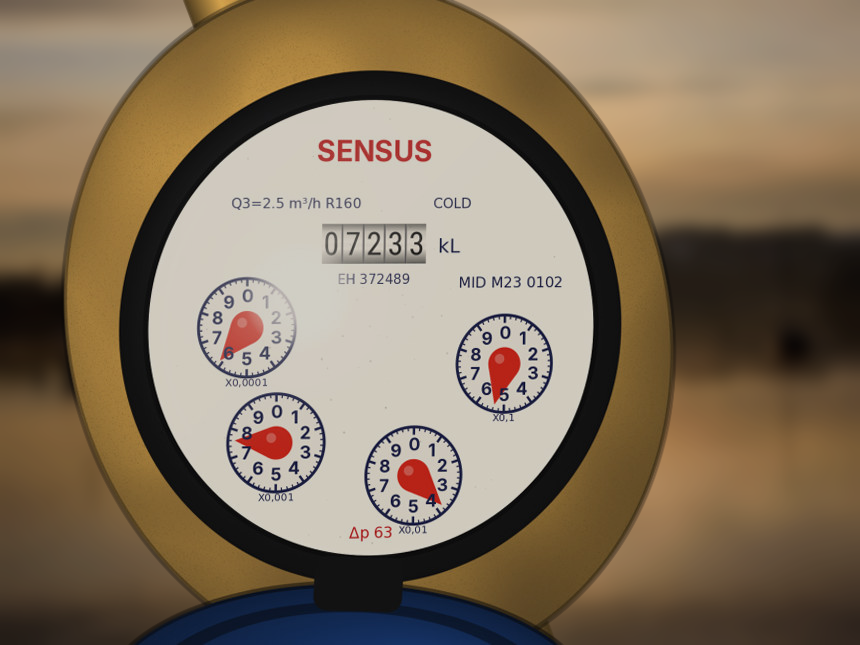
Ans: 7233.5376,kL
